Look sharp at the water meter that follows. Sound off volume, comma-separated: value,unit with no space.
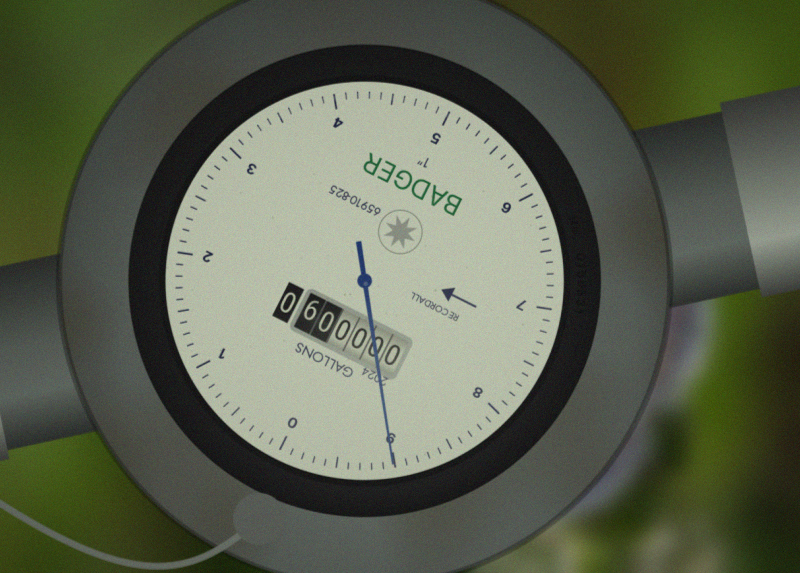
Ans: 89.0,gal
